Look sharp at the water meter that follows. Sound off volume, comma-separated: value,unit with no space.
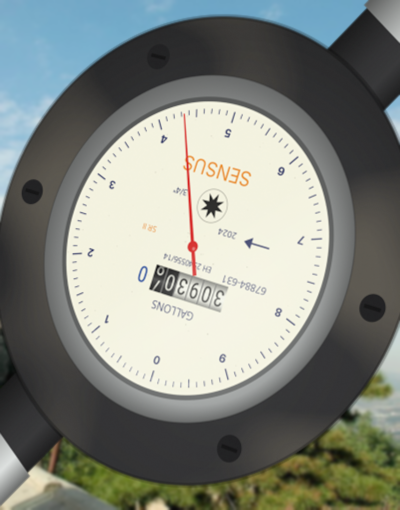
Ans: 3093074.3,gal
